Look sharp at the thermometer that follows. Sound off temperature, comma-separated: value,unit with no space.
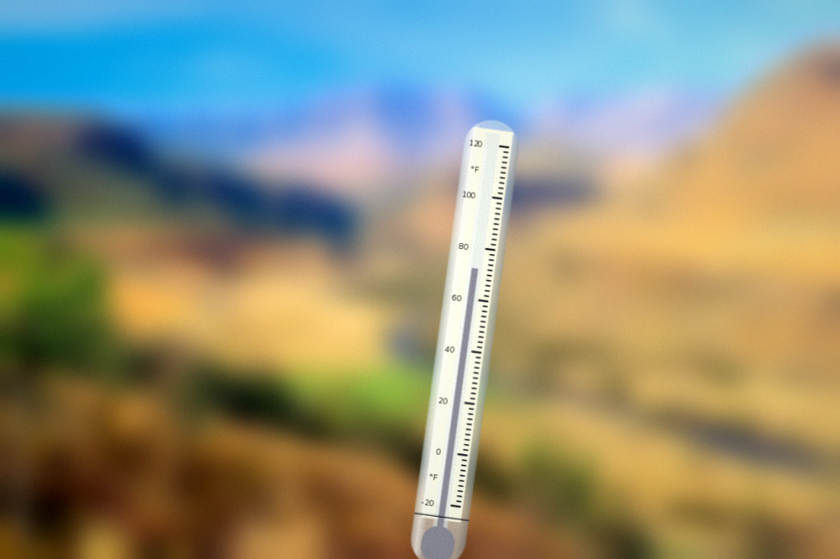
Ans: 72,°F
